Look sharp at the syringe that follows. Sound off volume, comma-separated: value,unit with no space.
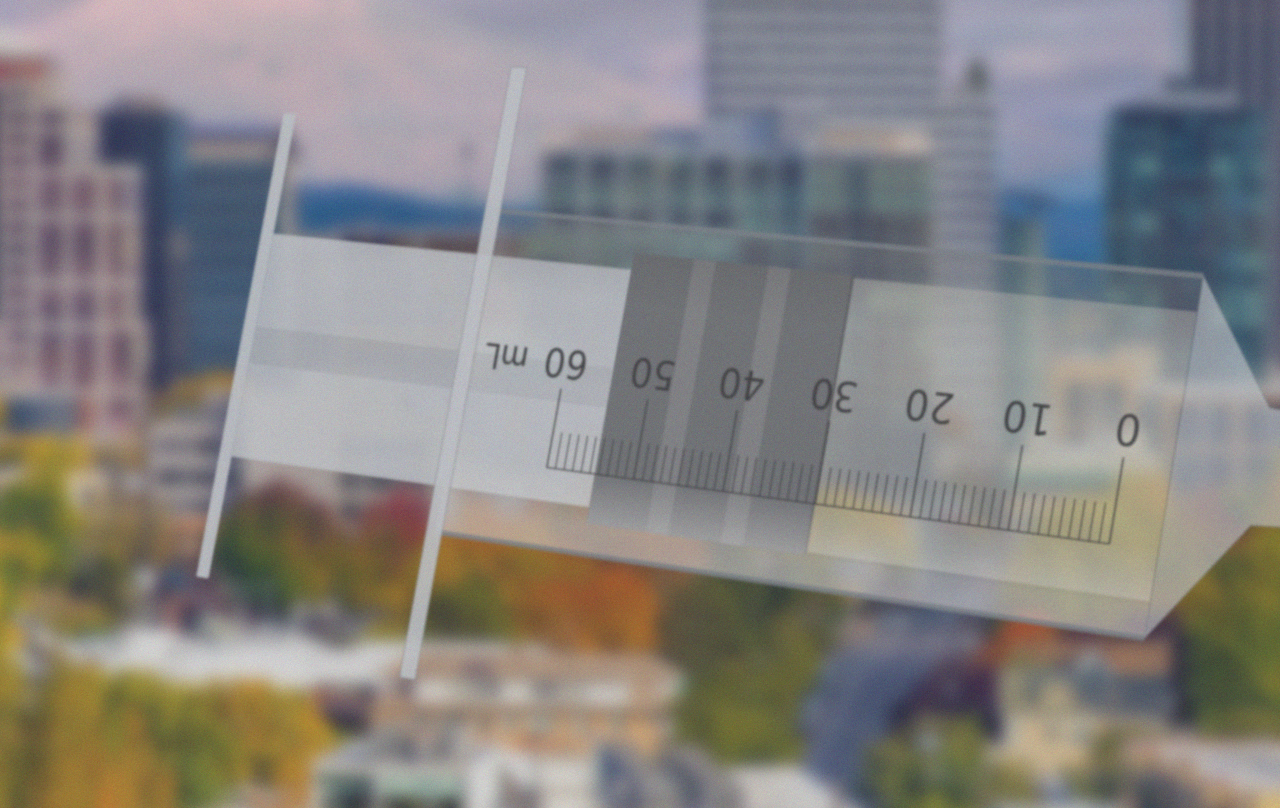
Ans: 30,mL
